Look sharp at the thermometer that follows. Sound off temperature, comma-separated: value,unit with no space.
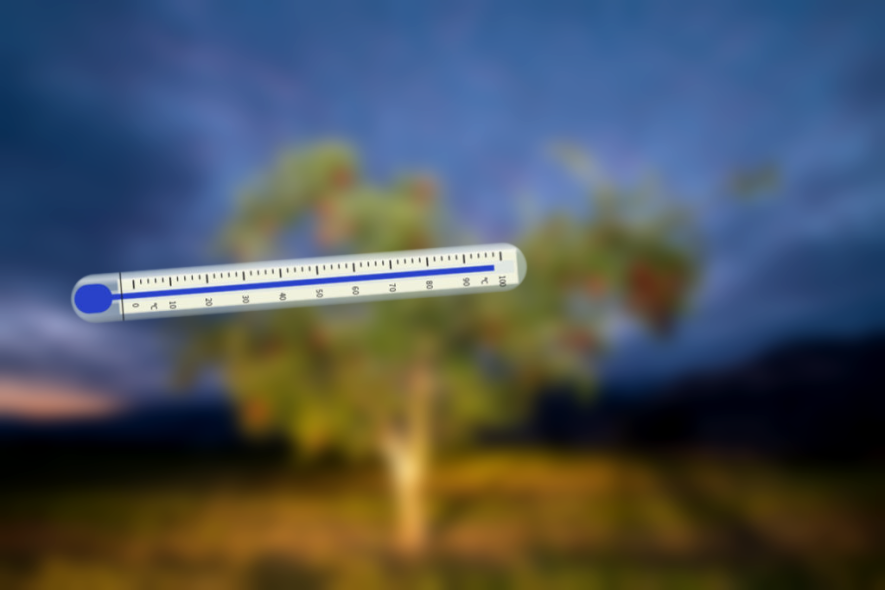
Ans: 98,°C
